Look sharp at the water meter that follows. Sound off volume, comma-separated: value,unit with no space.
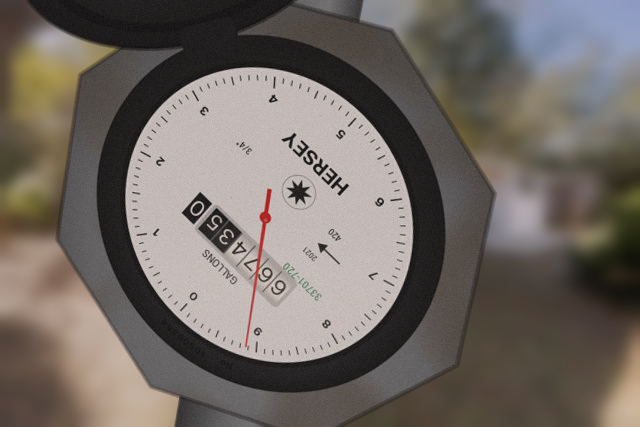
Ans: 6674349.1,gal
